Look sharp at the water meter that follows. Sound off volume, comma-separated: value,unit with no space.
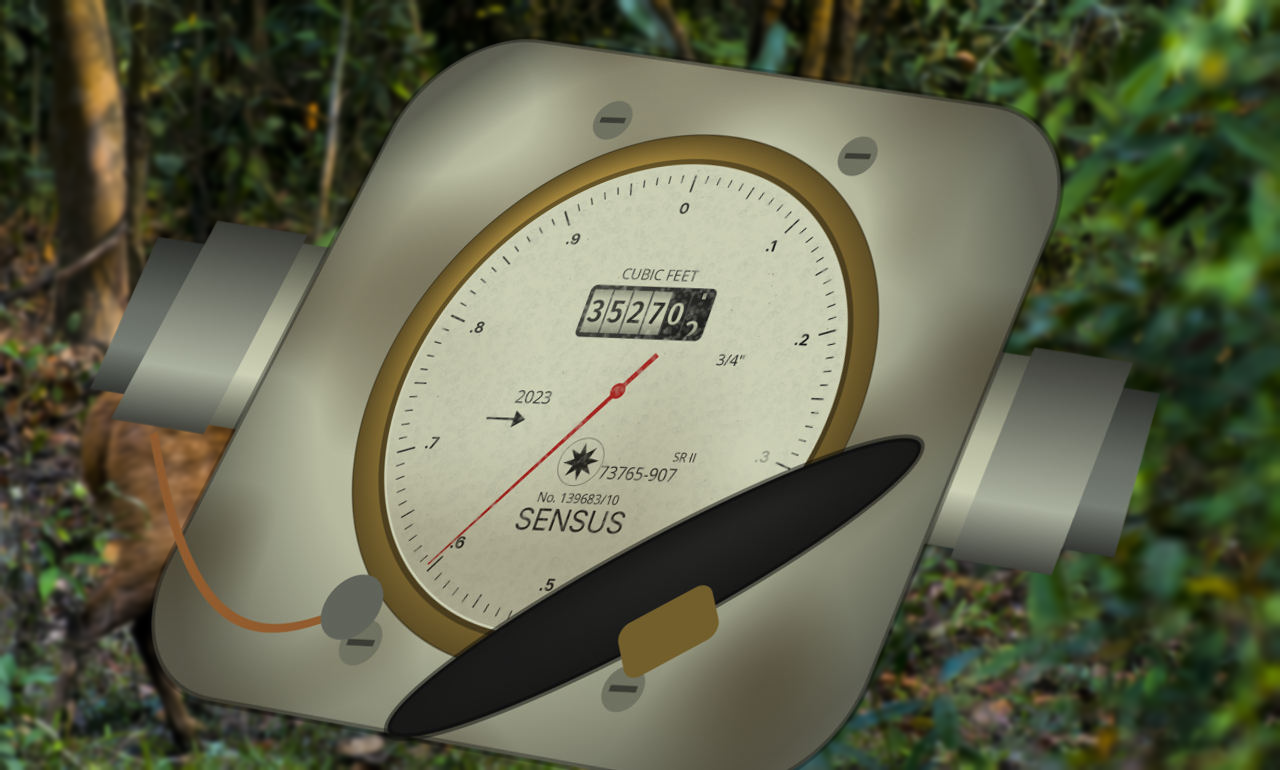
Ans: 352701.60,ft³
